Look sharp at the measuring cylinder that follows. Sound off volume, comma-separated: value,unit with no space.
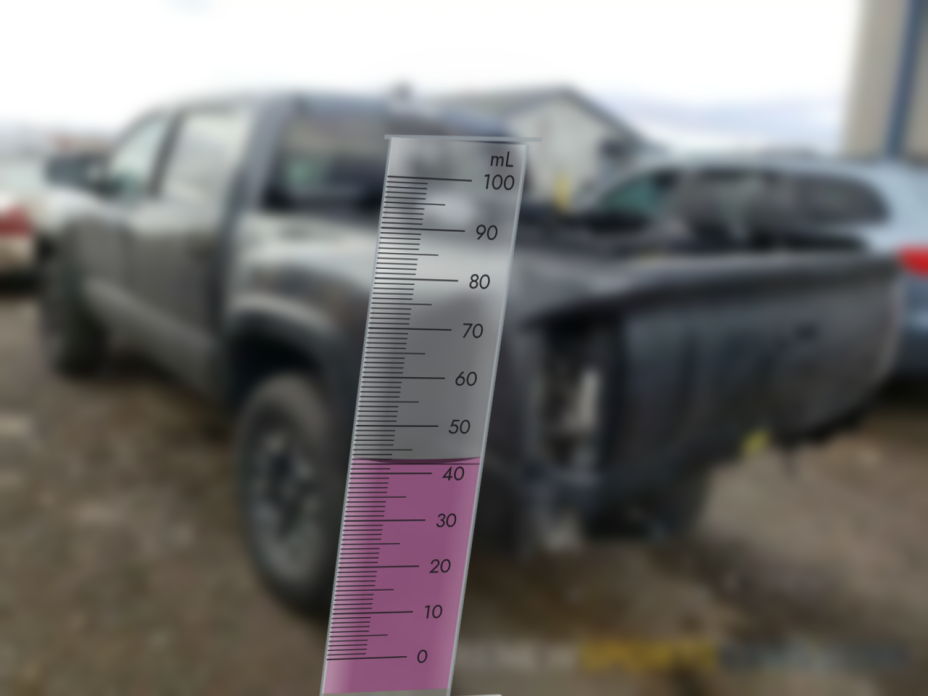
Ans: 42,mL
